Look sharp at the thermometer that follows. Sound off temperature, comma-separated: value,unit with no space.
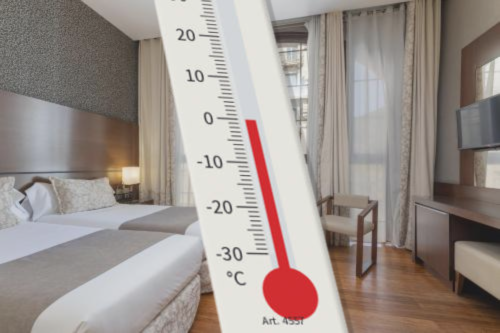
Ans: 0,°C
